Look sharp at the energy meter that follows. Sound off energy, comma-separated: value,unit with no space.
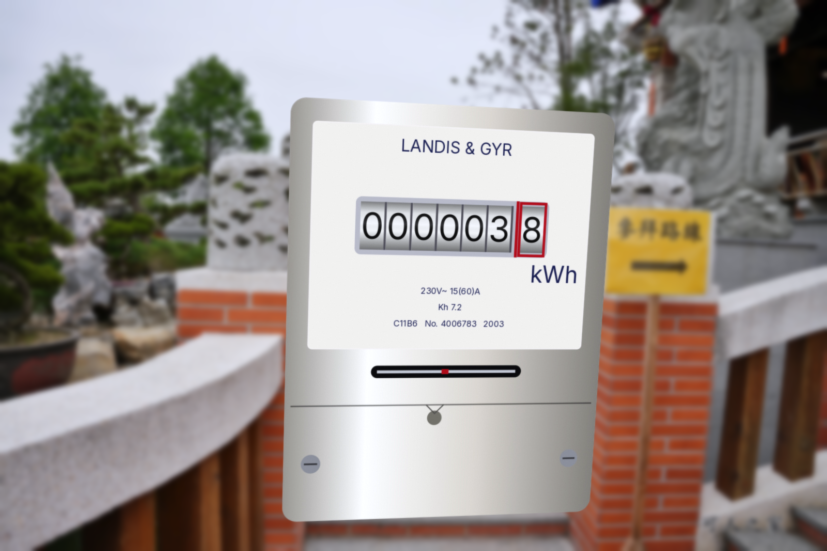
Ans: 3.8,kWh
